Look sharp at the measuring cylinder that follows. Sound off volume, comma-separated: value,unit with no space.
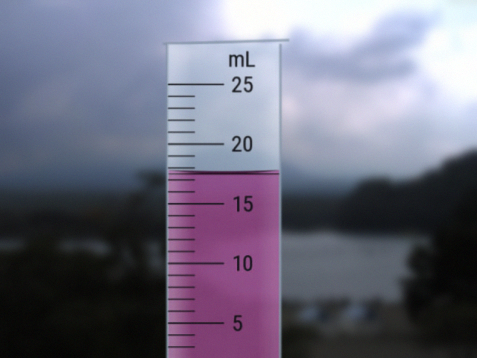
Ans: 17.5,mL
